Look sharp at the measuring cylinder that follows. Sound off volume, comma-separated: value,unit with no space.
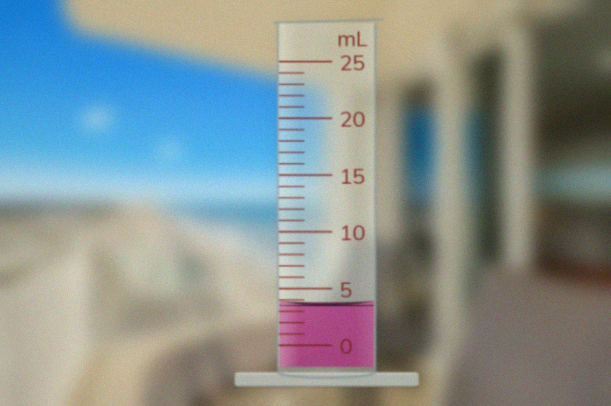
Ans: 3.5,mL
